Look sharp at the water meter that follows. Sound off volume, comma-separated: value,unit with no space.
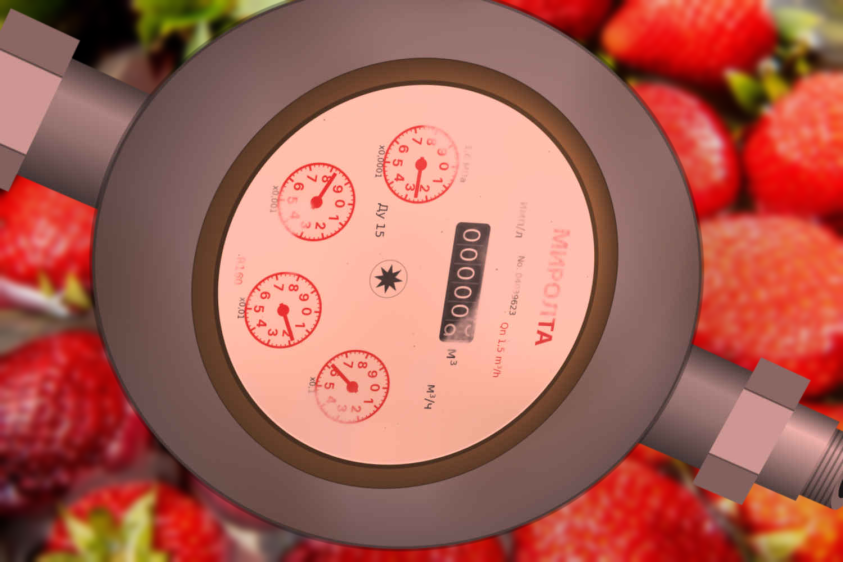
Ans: 8.6182,m³
